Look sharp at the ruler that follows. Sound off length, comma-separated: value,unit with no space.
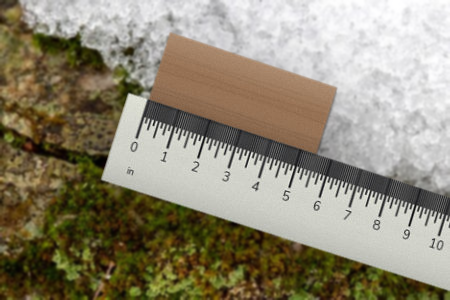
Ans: 5.5,in
